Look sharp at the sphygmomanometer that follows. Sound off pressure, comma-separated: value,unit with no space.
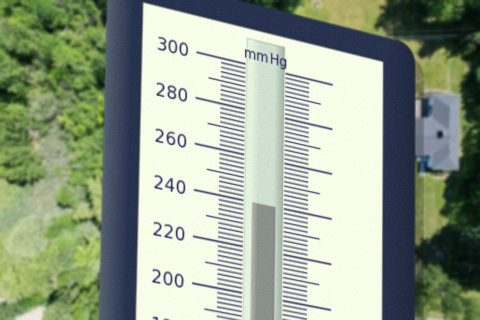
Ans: 240,mmHg
